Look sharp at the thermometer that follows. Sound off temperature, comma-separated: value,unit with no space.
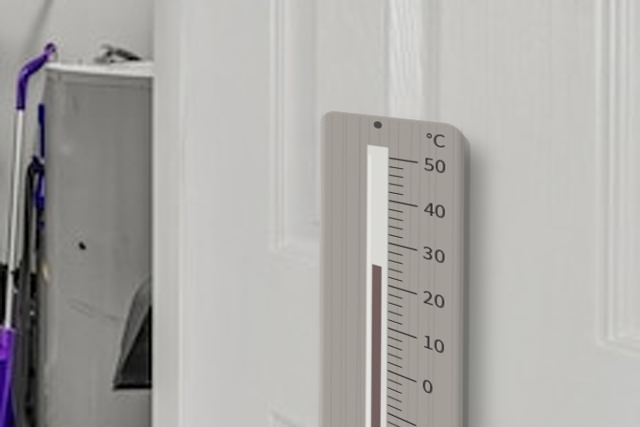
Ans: 24,°C
